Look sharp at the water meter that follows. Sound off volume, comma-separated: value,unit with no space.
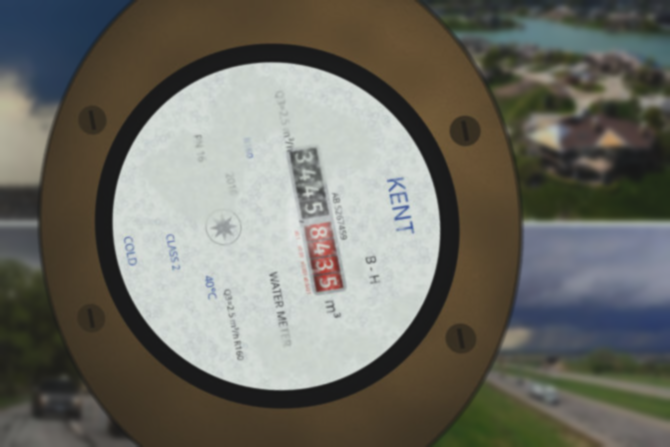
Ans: 3445.8435,m³
